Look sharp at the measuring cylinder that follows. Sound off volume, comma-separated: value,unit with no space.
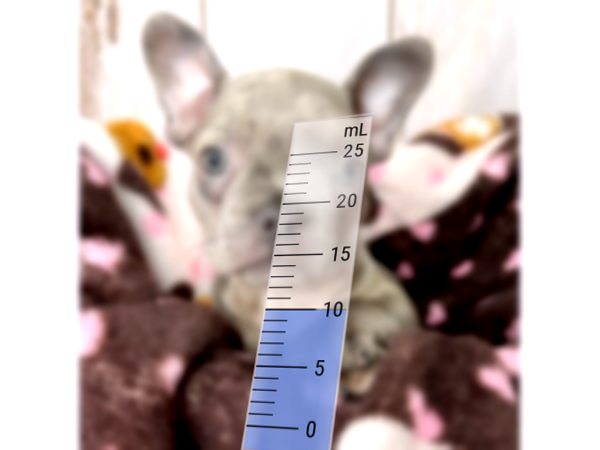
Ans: 10,mL
